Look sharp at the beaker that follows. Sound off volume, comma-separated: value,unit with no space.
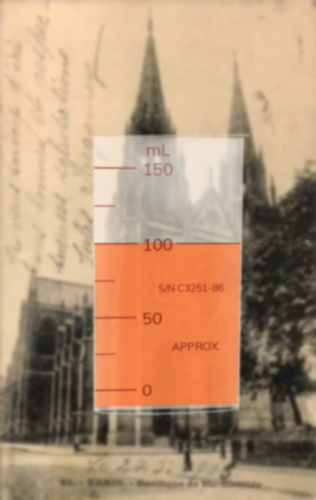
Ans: 100,mL
